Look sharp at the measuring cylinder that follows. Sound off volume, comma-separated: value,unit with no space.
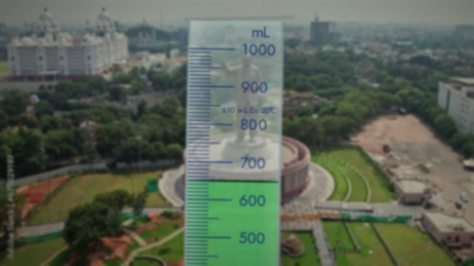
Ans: 650,mL
